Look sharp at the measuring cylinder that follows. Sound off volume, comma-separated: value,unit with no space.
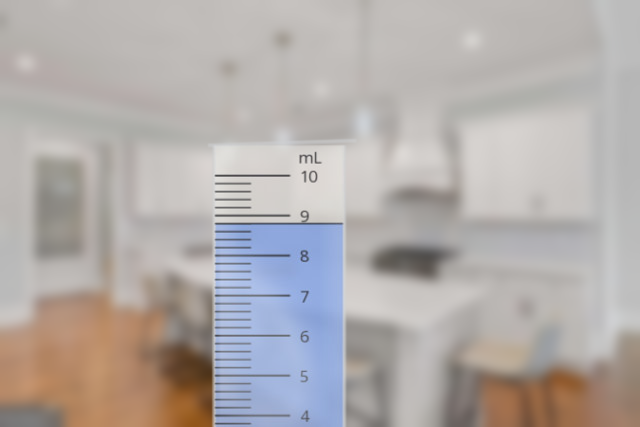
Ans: 8.8,mL
